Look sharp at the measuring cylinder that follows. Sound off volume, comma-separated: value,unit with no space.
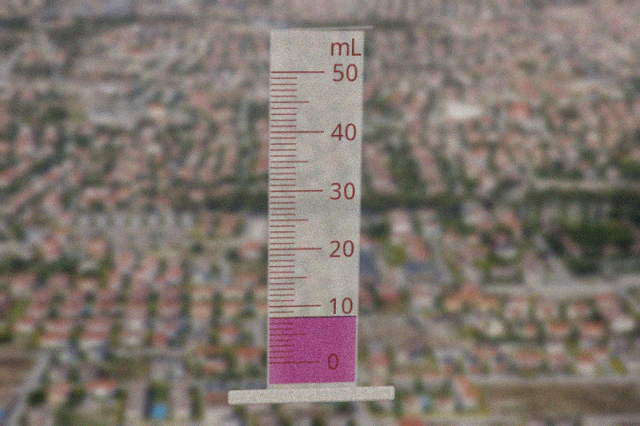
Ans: 8,mL
